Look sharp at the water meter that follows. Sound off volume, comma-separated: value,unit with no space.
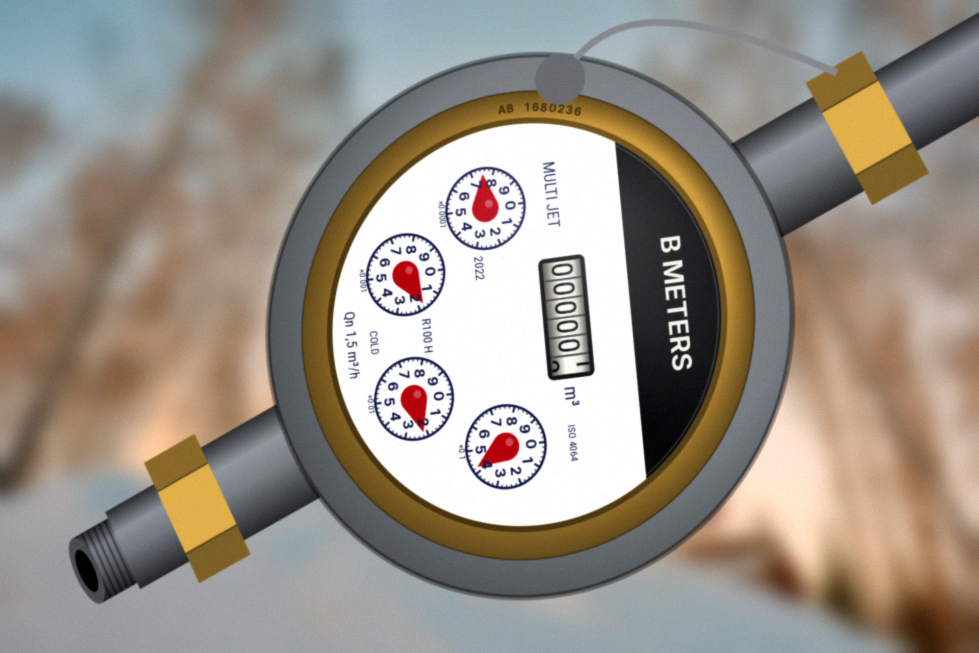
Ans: 1.4217,m³
